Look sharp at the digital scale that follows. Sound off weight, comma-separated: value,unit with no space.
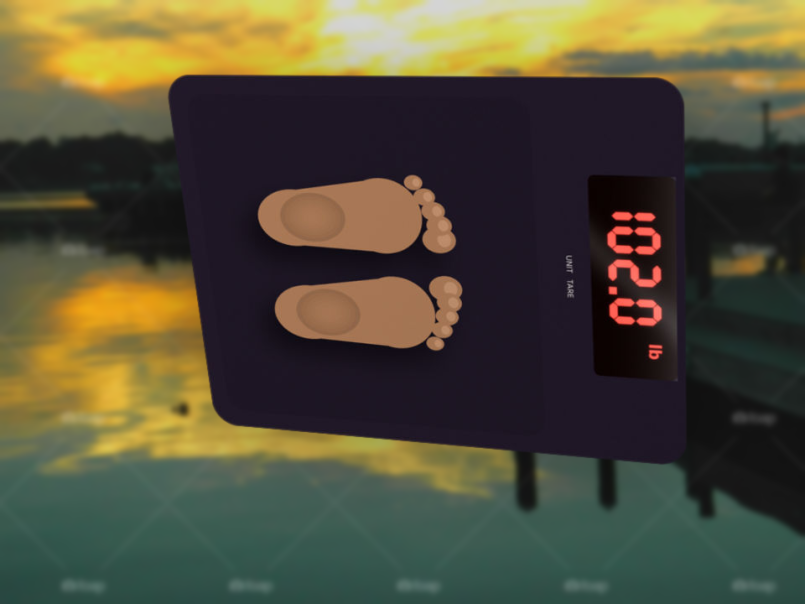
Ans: 102.0,lb
